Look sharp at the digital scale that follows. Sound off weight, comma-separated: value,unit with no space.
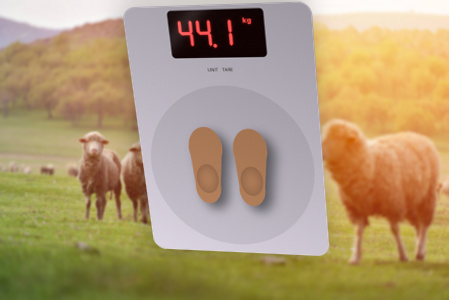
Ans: 44.1,kg
